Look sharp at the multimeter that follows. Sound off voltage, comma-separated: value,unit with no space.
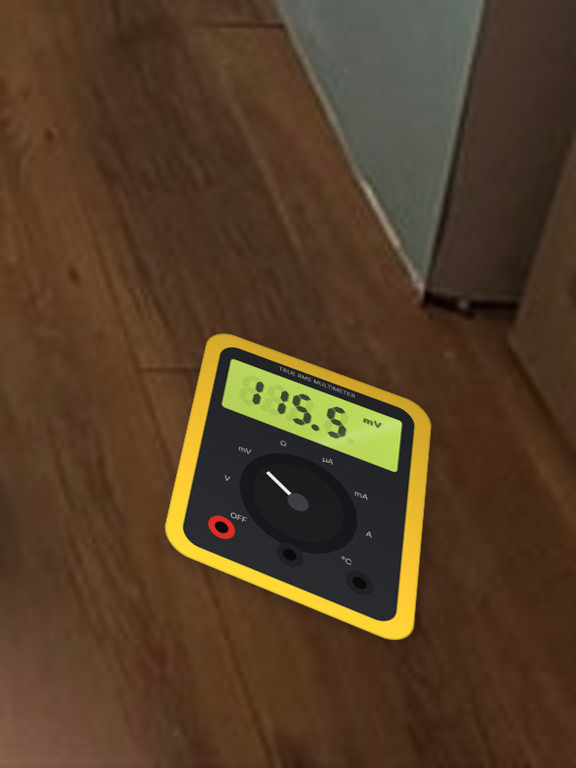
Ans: 115.5,mV
